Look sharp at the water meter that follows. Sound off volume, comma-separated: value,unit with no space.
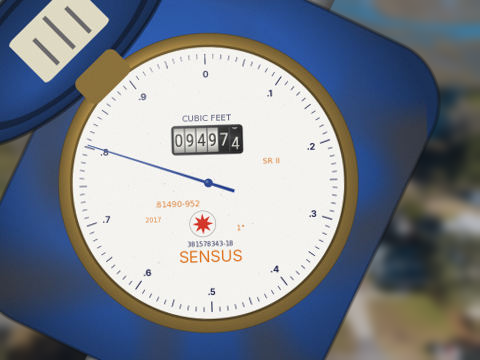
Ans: 94973.80,ft³
